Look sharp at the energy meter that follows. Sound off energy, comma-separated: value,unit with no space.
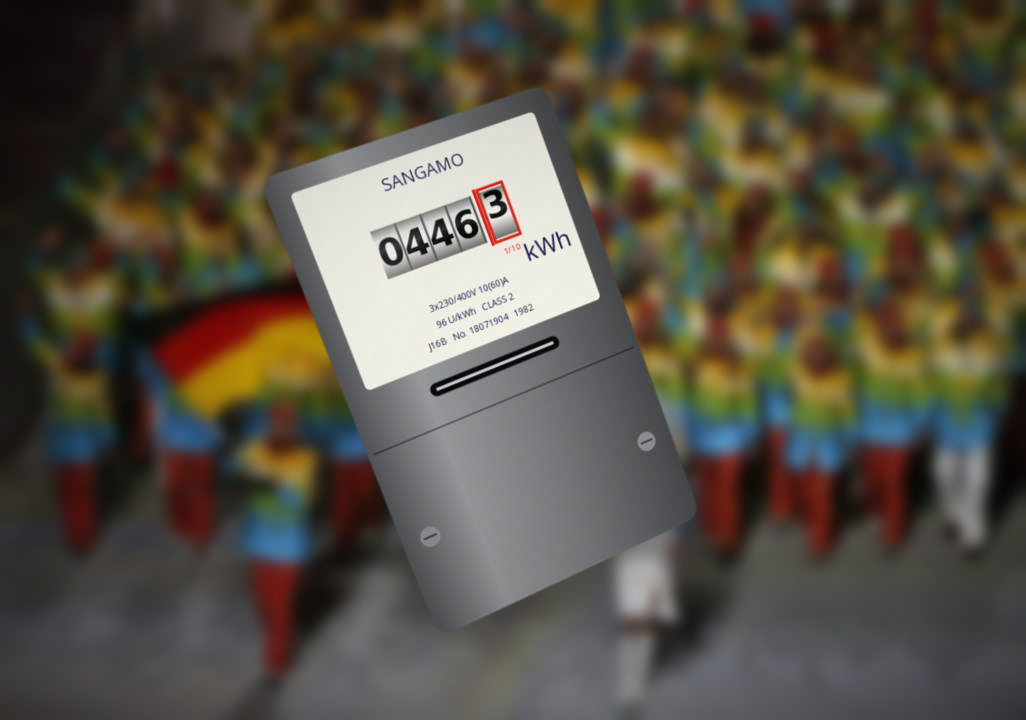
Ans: 446.3,kWh
